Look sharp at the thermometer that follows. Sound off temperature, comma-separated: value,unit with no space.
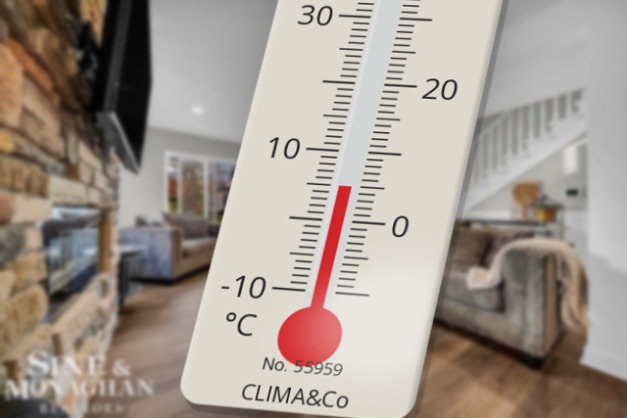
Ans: 5,°C
